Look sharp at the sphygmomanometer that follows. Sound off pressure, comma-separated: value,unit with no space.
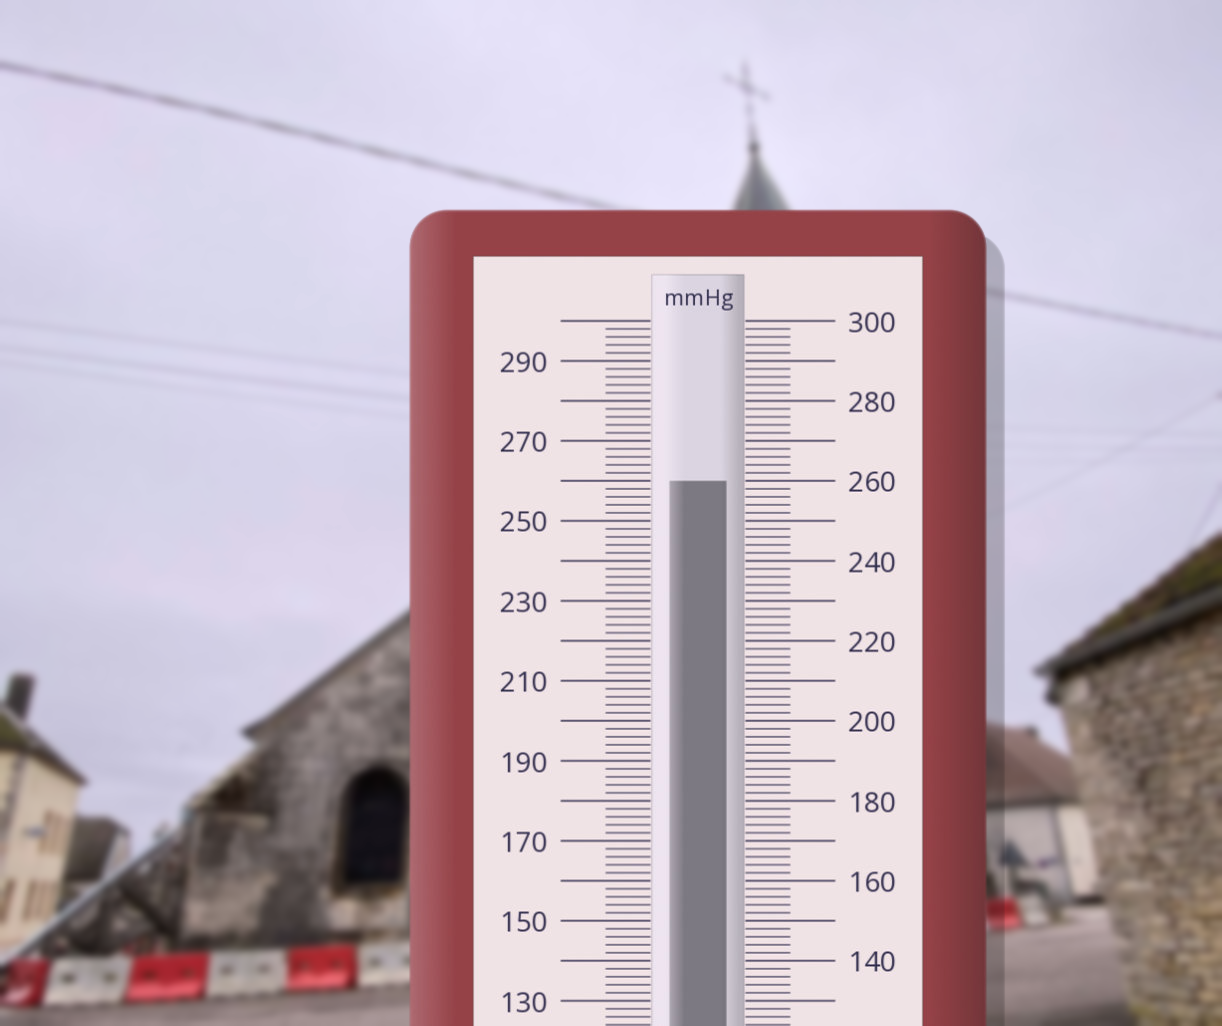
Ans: 260,mmHg
